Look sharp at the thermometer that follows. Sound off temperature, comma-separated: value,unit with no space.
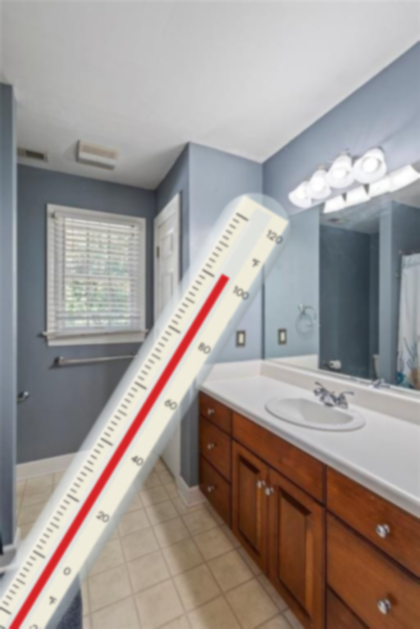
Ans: 102,°F
